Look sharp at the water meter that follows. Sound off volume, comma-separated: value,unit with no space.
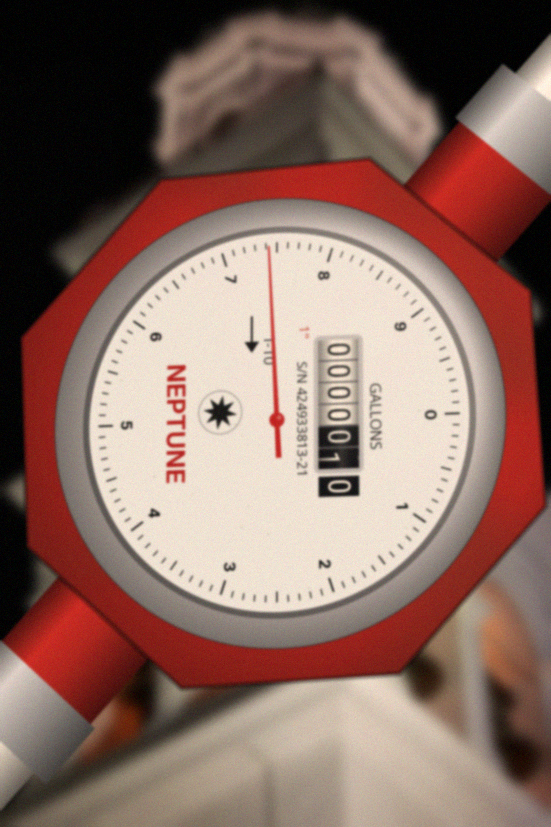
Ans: 7.4,gal
